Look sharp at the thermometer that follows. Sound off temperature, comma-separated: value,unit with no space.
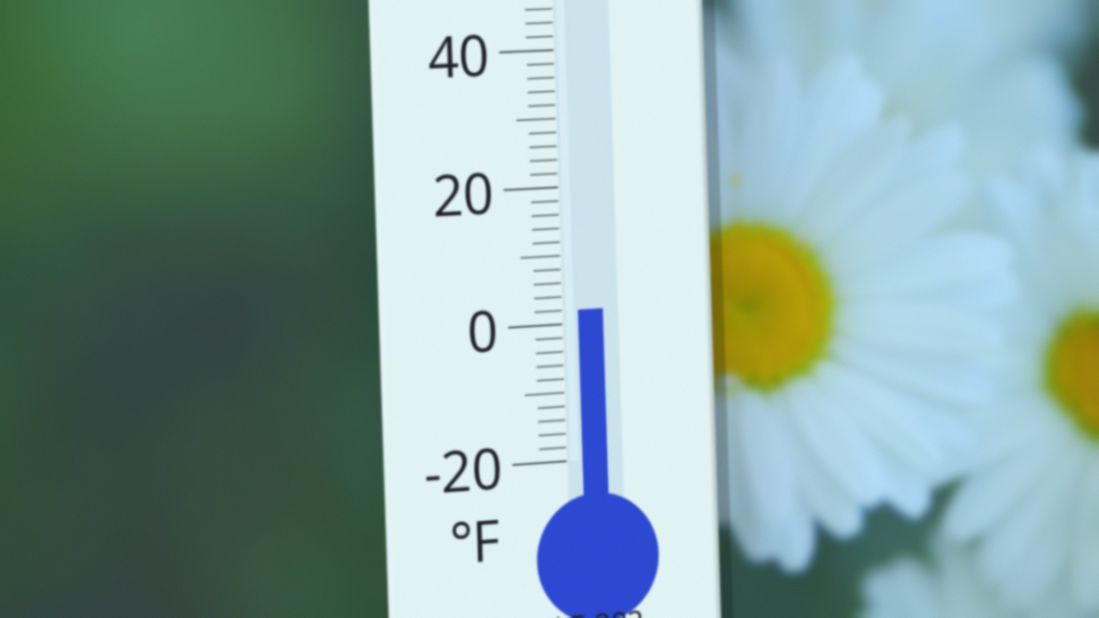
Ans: 2,°F
